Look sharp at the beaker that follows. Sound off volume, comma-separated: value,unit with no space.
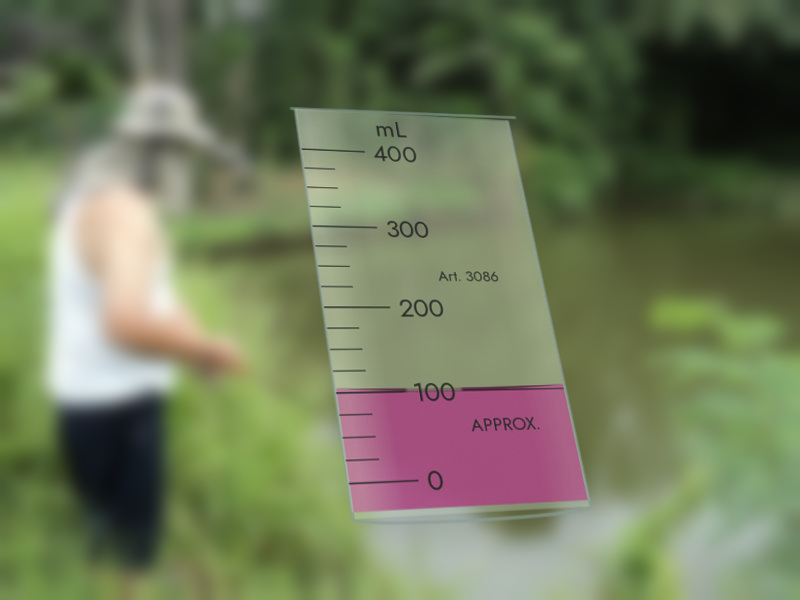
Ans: 100,mL
